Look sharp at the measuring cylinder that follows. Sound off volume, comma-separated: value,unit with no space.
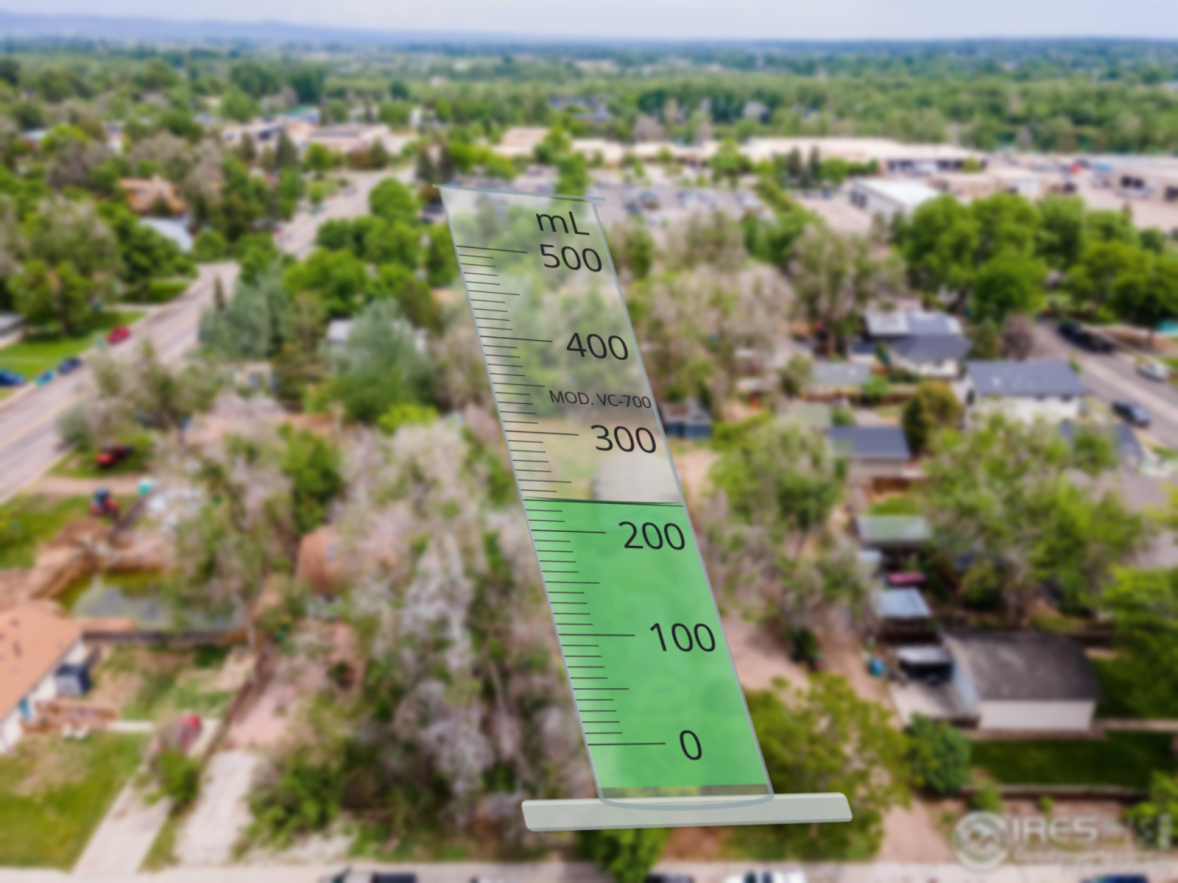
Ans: 230,mL
